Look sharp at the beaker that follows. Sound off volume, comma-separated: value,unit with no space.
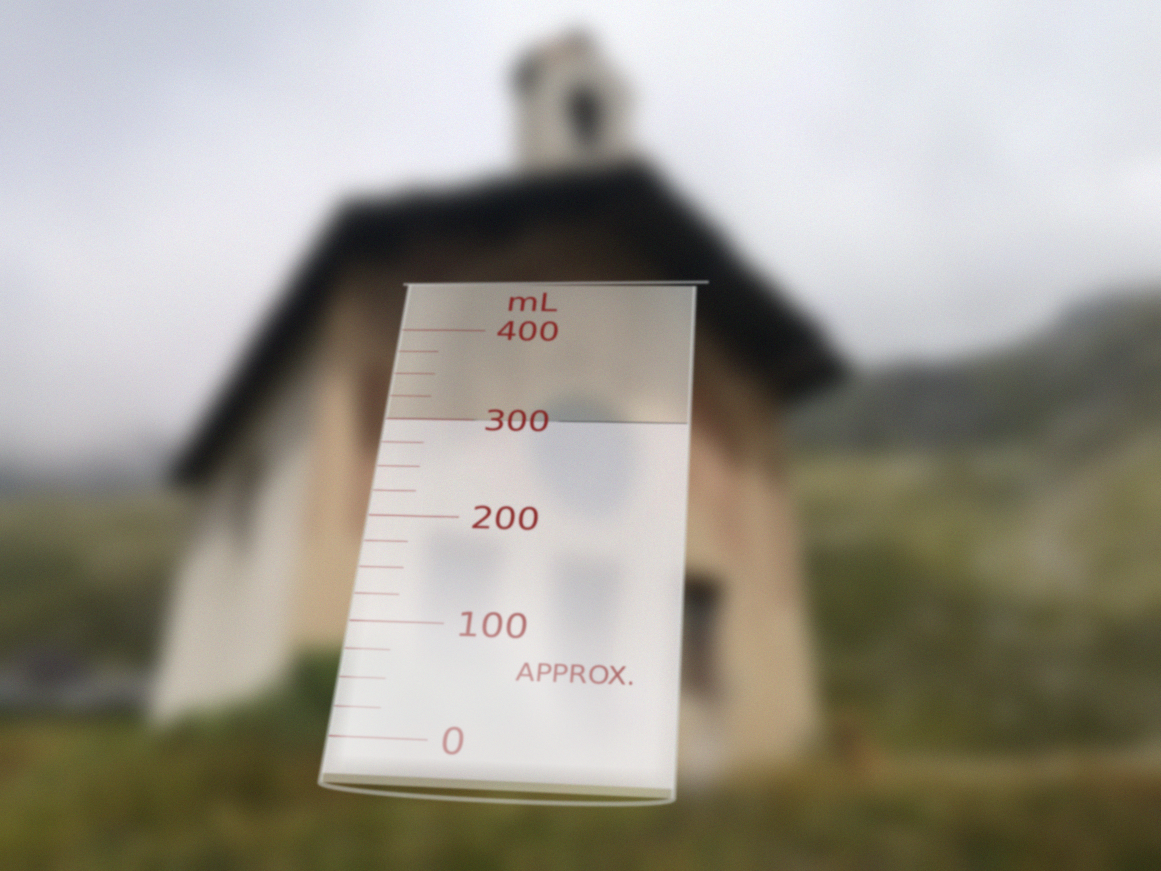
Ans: 300,mL
